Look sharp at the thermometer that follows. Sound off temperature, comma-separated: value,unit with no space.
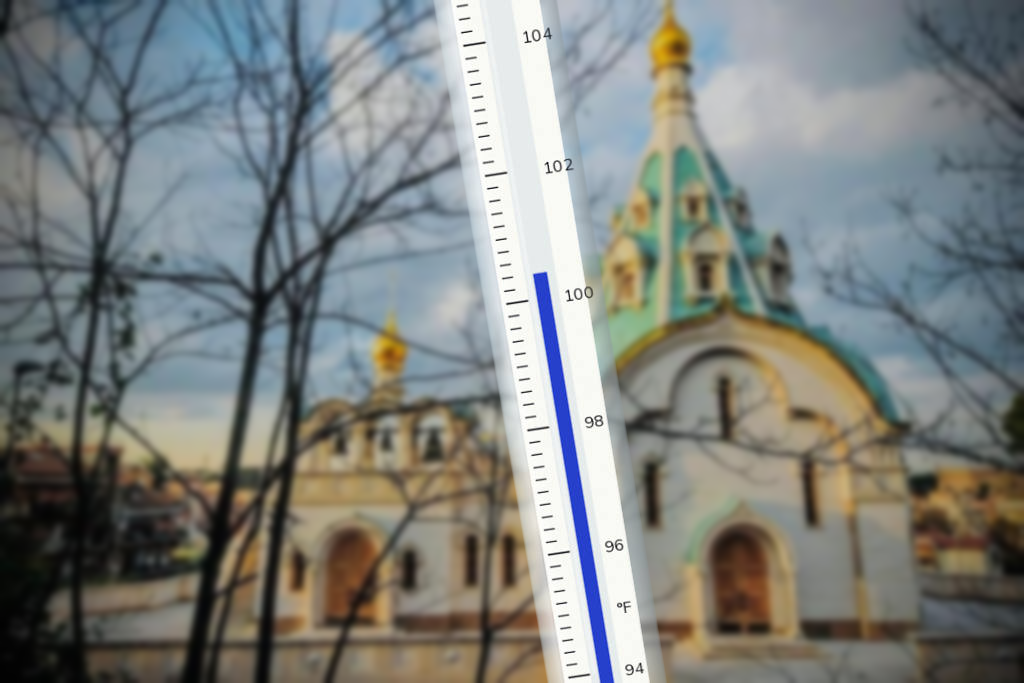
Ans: 100.4,°F
